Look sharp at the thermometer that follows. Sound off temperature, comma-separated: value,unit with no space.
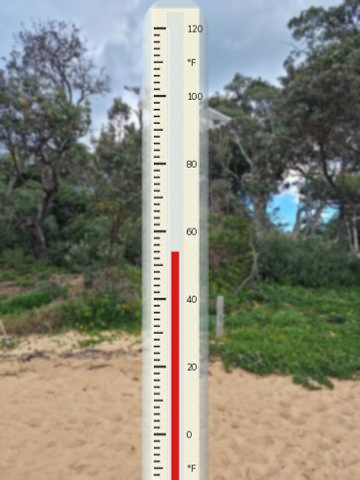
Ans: 54,°F
